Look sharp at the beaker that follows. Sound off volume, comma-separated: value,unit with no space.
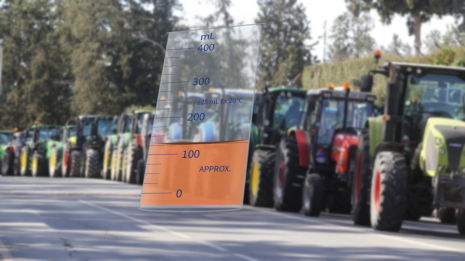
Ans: 125,mL
